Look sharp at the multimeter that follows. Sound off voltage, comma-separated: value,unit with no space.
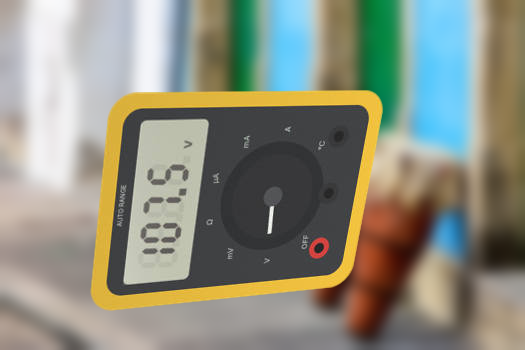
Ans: 107.5,V
